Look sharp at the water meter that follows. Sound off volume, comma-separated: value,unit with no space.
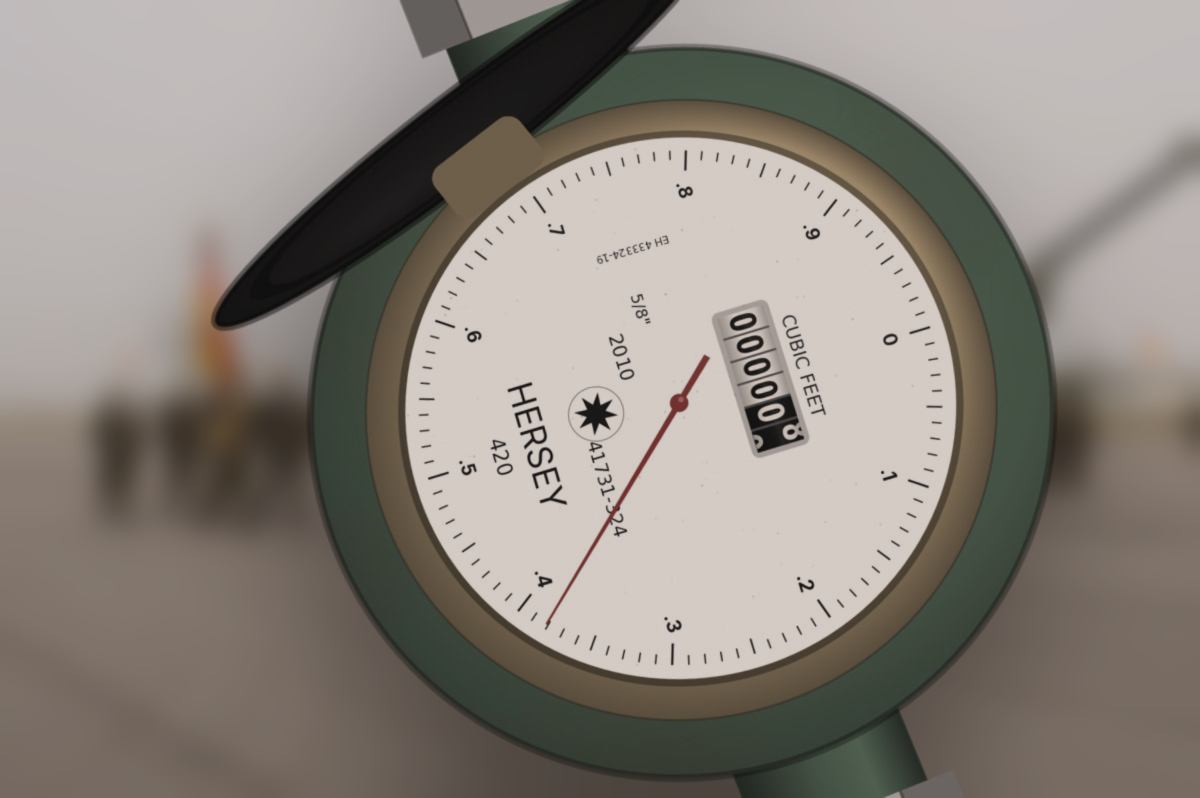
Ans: 8.38,ft³
